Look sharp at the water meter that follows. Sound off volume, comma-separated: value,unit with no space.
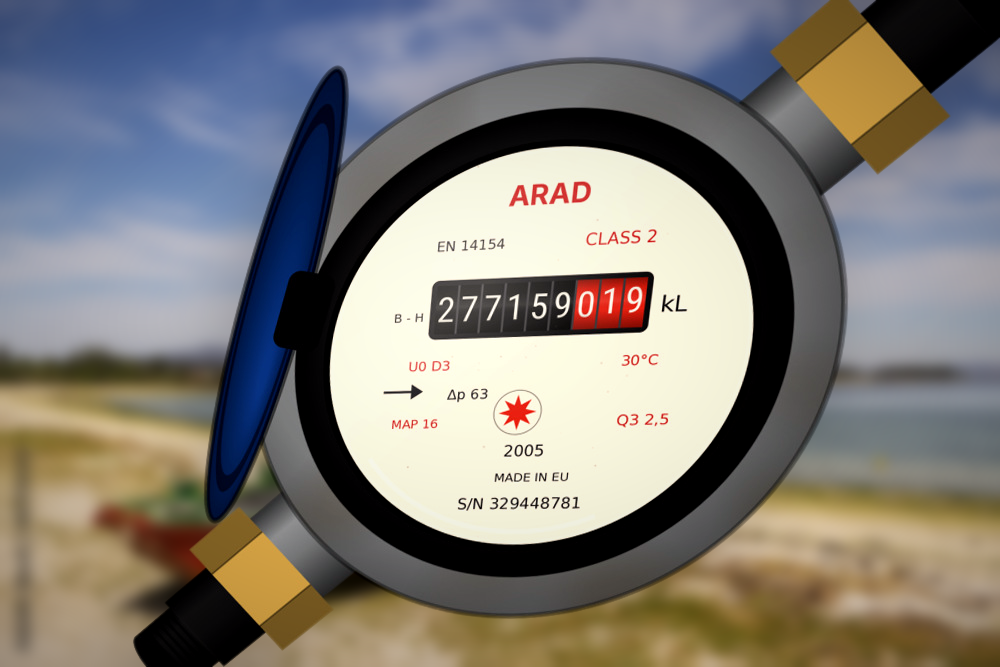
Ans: 277159.019,kL
